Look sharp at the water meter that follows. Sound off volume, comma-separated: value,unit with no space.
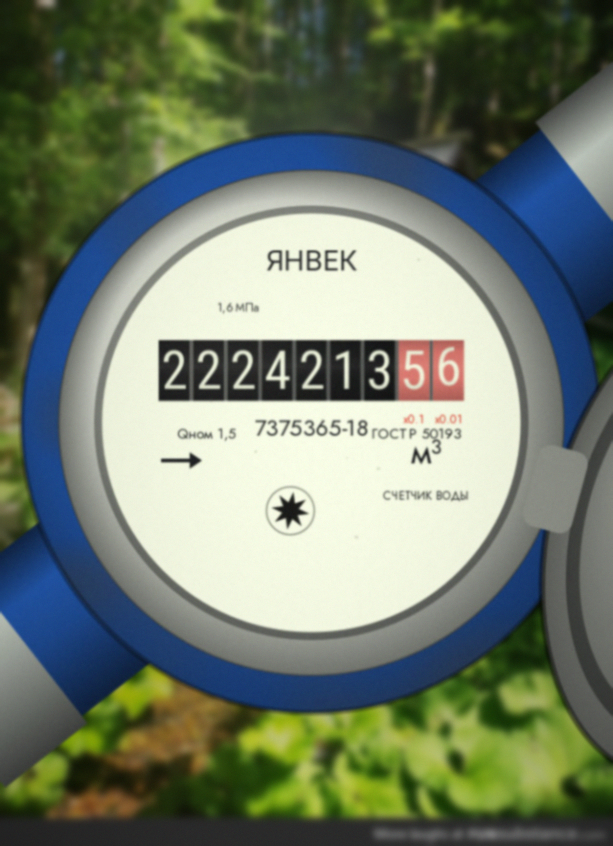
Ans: 2224213.56,m³
